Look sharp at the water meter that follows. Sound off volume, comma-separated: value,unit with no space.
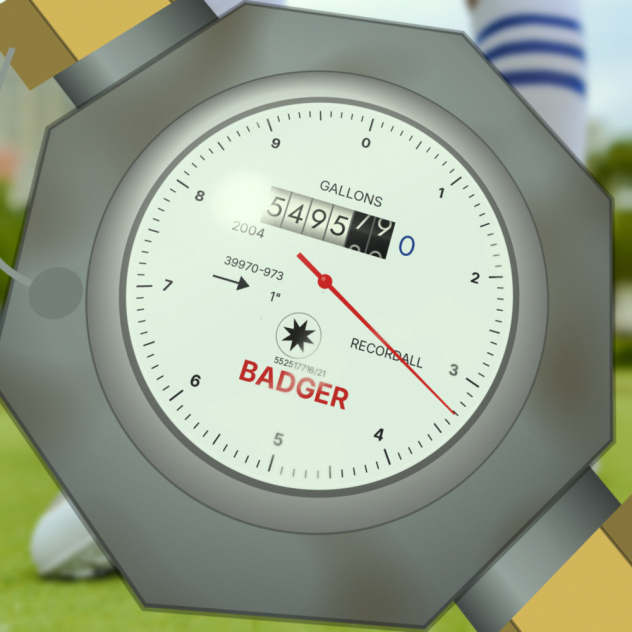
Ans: 5495793.3,gal
